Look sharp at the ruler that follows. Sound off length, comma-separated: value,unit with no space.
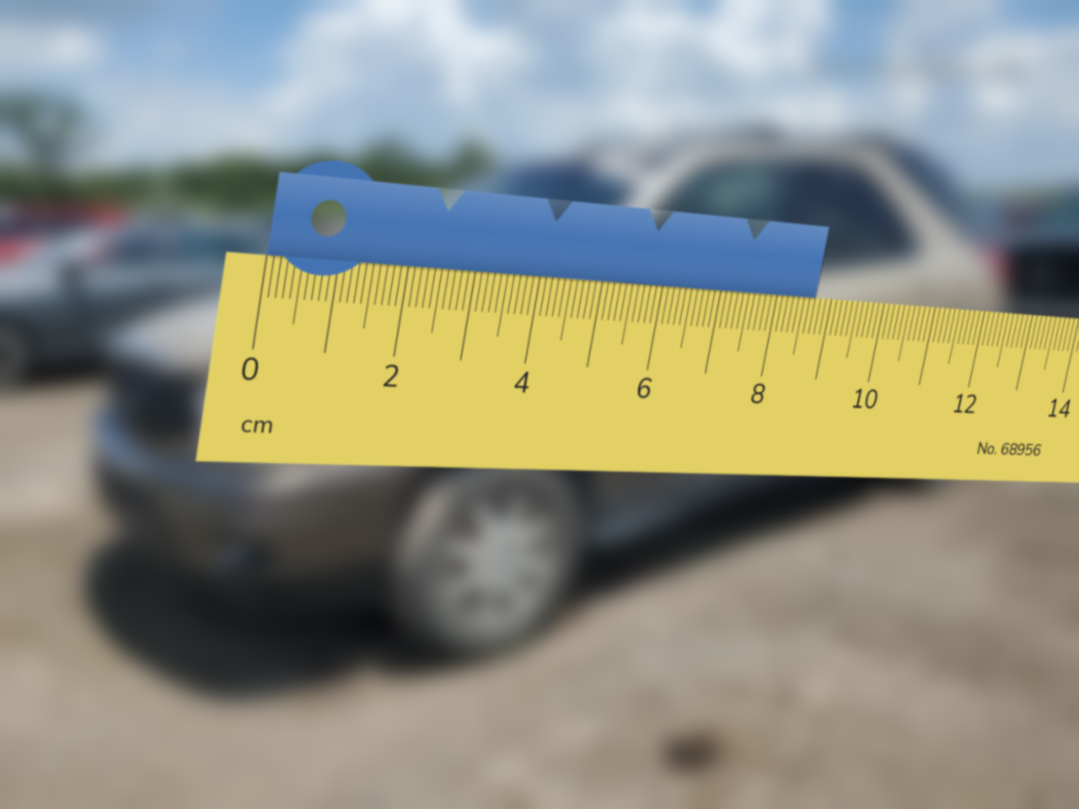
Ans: 8.7,cm
